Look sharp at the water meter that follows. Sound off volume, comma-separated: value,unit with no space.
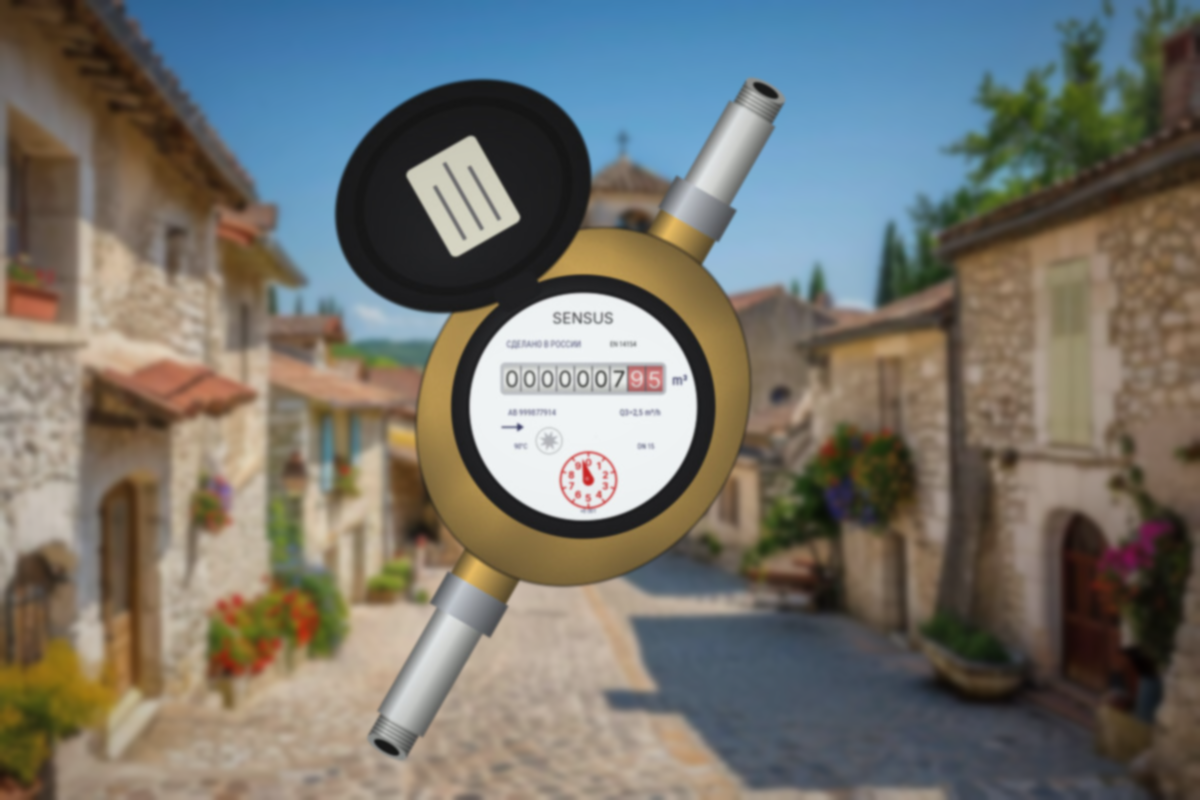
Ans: 7.949,m³
